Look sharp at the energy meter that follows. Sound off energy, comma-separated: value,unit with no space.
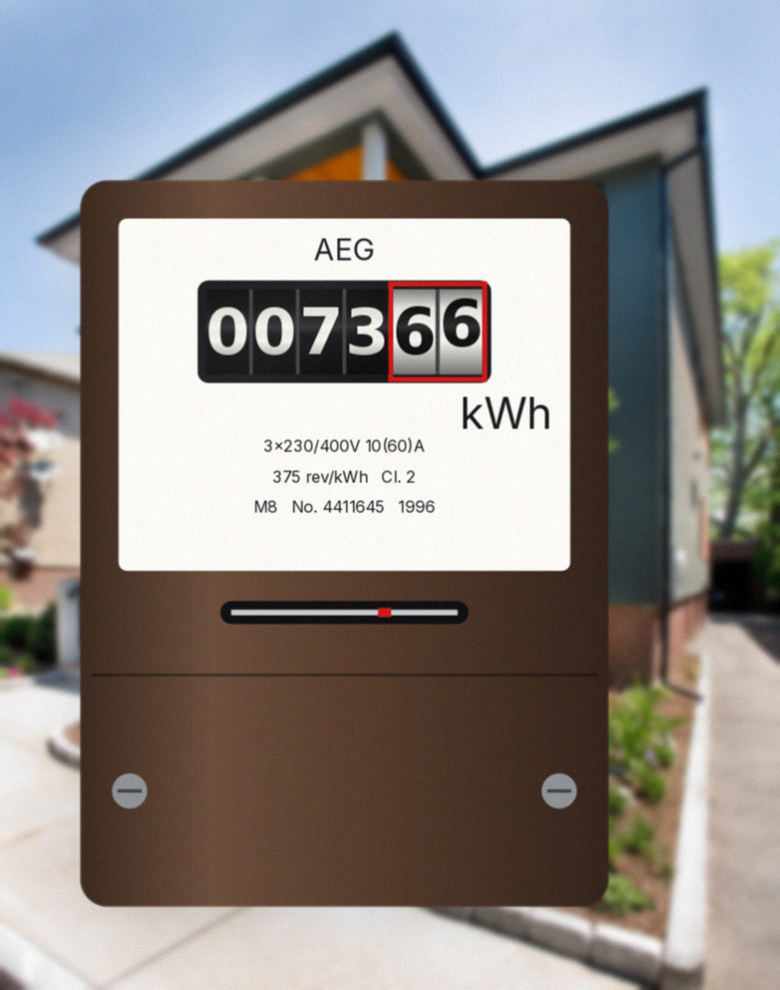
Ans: 73.66,kWh
